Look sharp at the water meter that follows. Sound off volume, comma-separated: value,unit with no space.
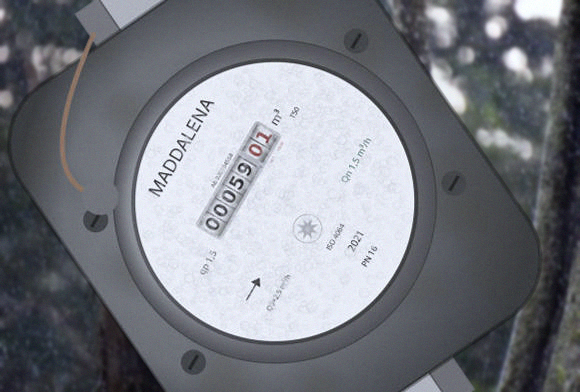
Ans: 59.01,m³
